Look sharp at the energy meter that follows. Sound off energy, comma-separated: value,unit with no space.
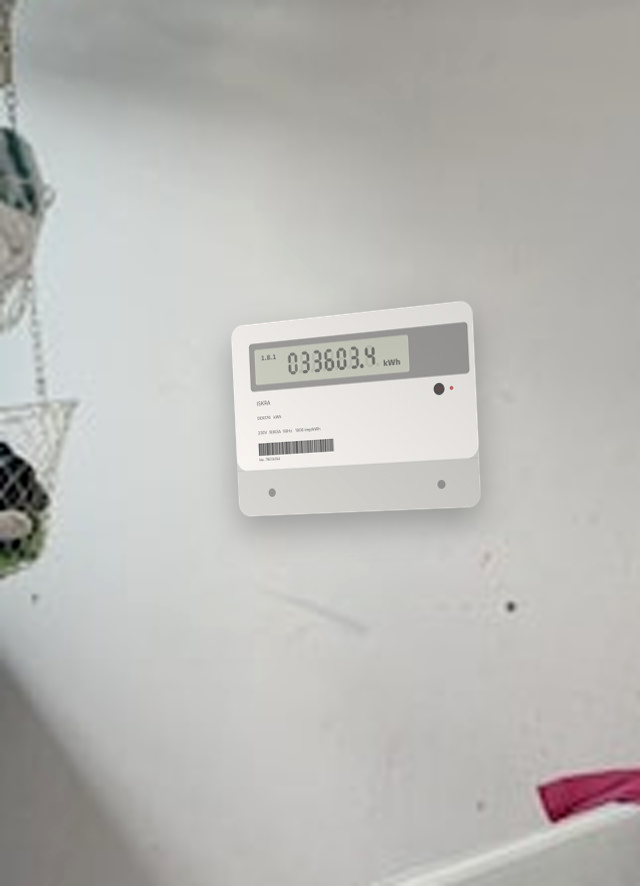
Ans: 33603.4,kWh
